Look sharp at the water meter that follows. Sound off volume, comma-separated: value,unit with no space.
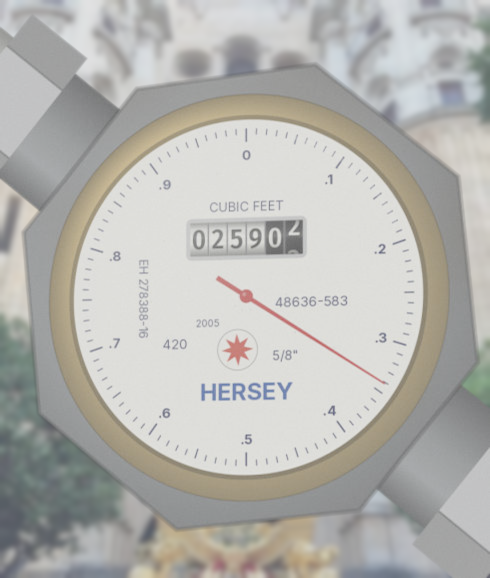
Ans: 25902.34,ft³
